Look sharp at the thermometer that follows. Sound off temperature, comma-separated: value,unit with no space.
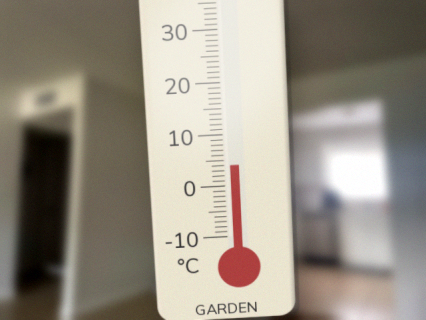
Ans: 4,°C
